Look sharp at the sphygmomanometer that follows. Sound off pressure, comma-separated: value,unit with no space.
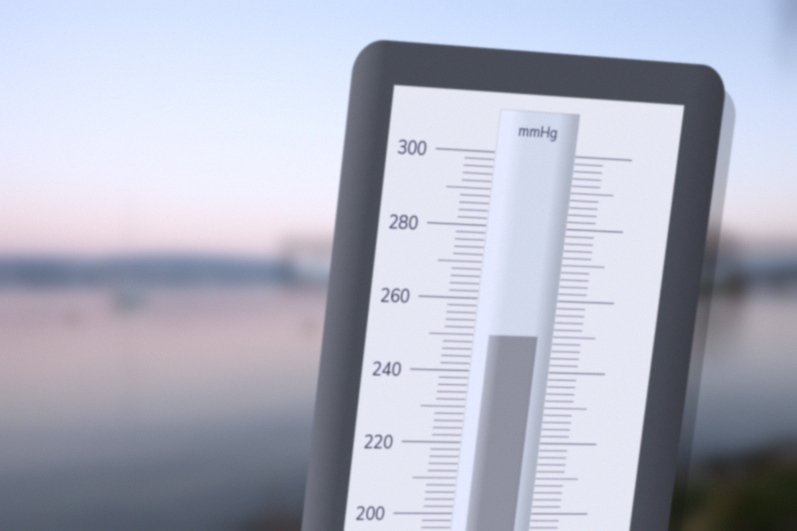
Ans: 250,mmHg
